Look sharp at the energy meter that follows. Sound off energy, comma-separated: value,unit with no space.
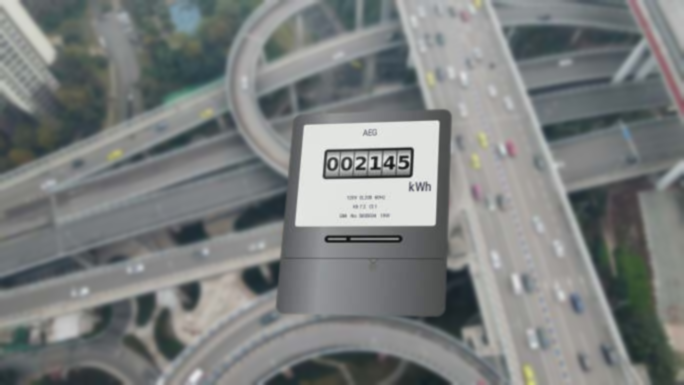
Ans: 2145,kWh
